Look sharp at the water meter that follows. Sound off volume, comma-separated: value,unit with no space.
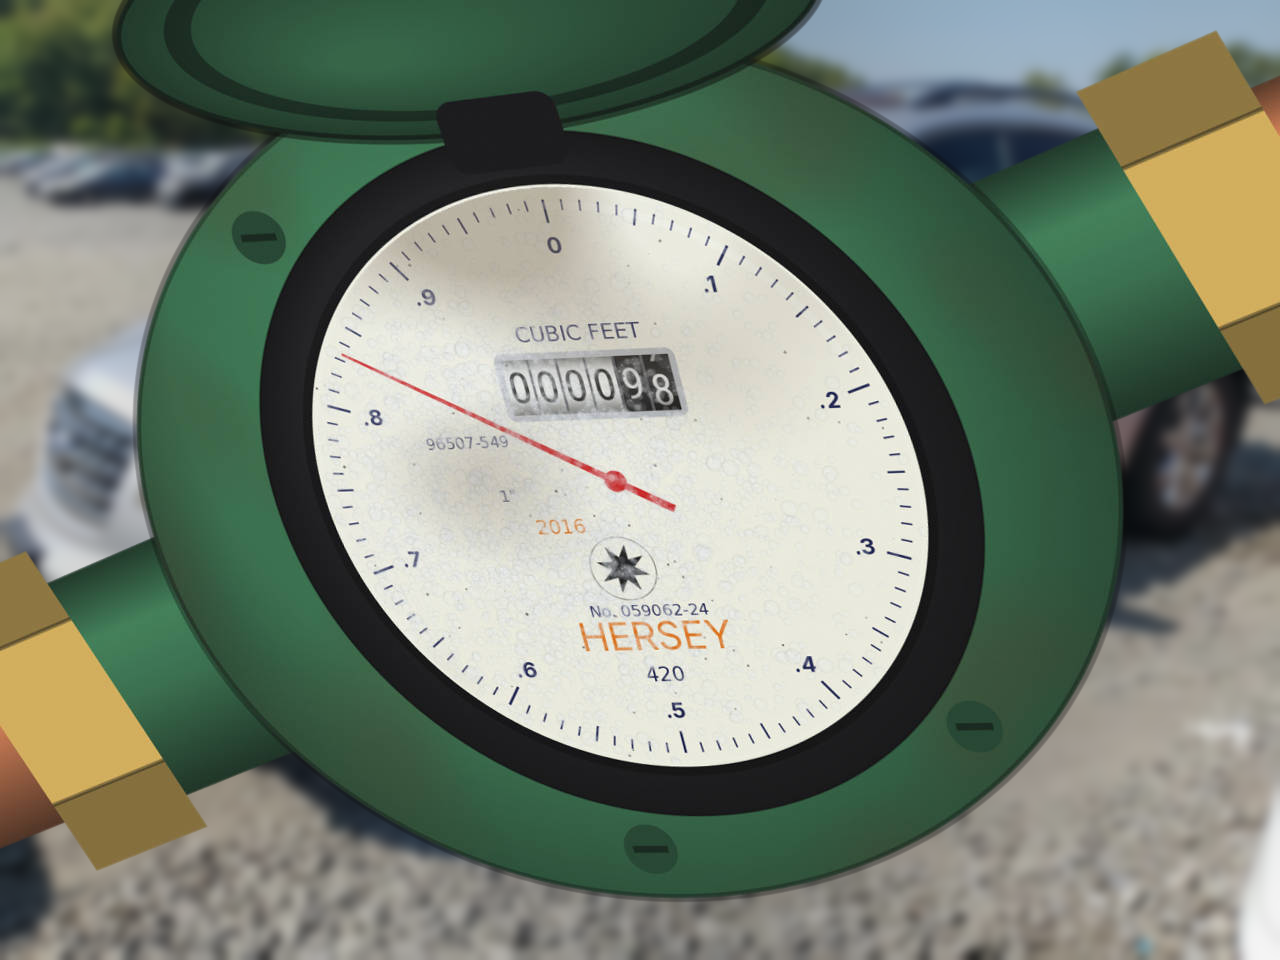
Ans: 97.83,ft³
